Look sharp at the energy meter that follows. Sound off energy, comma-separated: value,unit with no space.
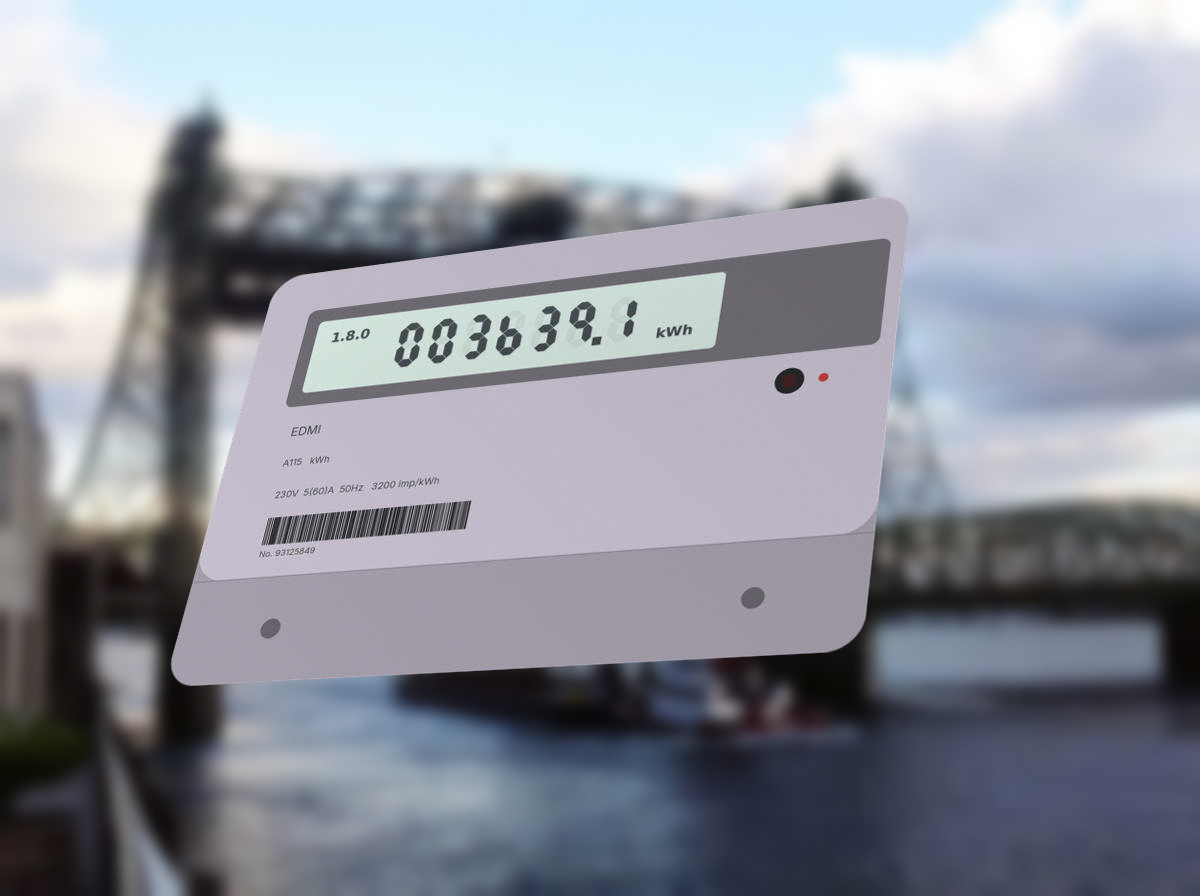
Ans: 3639.1,kWh
